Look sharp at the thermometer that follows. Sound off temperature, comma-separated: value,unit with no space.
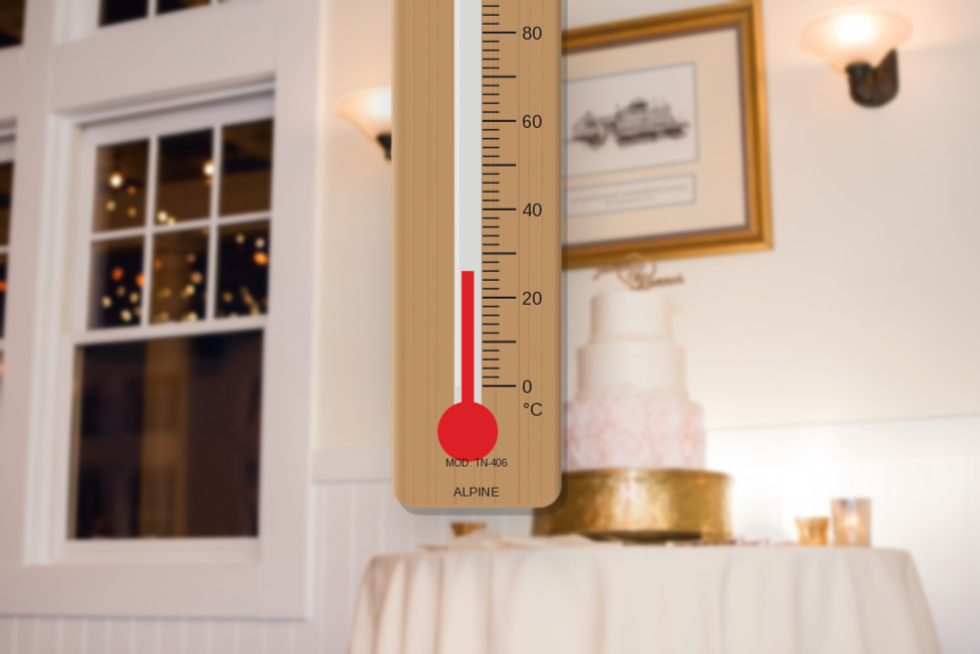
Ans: 26,°C
